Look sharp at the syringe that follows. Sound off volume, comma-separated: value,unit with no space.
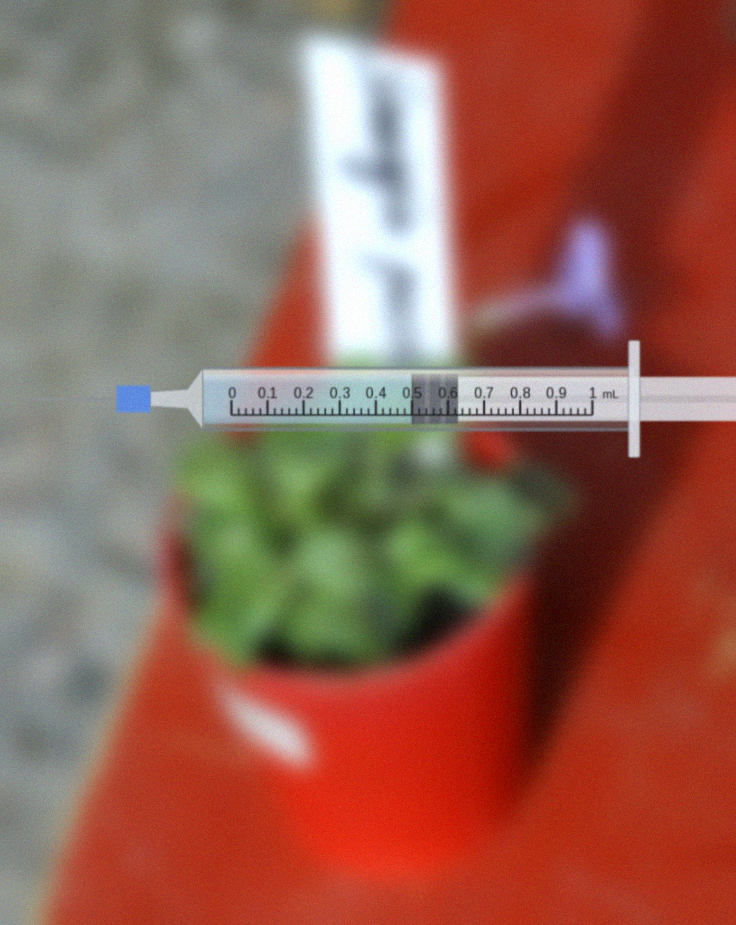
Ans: 0.5,mL
